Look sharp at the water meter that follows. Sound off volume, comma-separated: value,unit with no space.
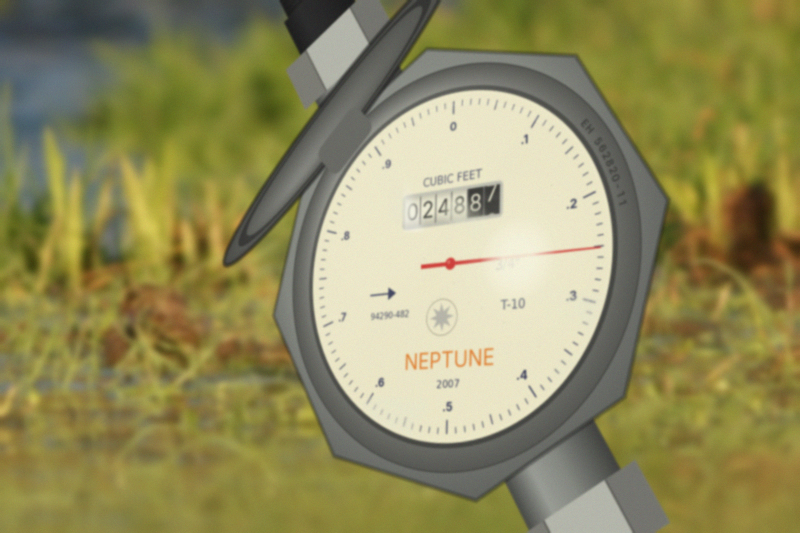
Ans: 24887.25,ft³
